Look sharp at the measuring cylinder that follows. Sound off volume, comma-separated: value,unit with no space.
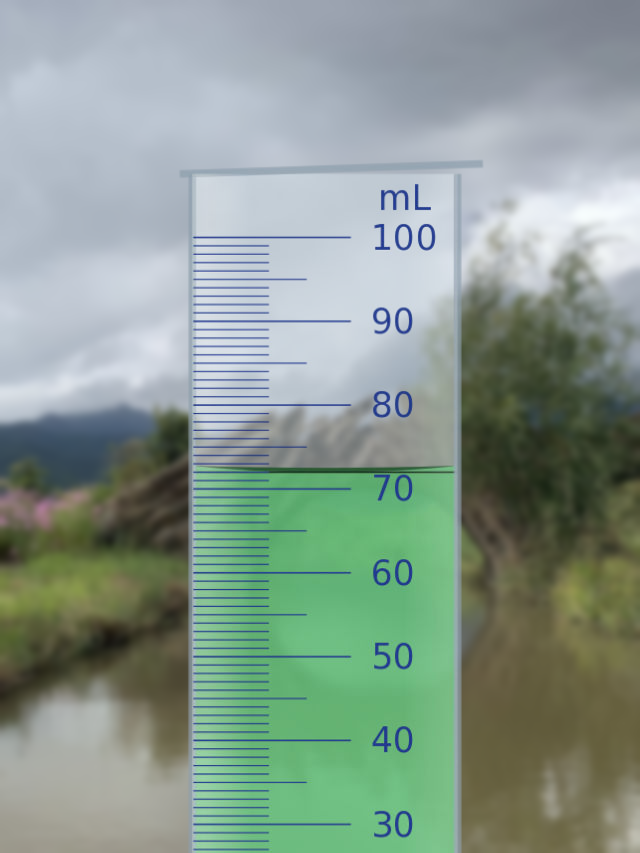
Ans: 72,mL
